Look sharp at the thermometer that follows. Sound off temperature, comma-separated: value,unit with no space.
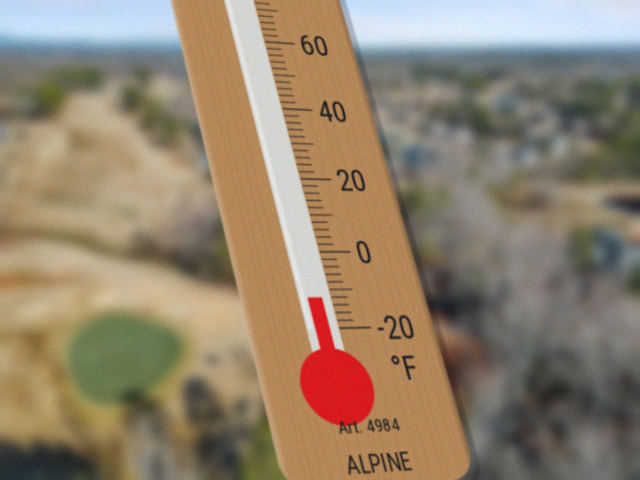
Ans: -12,°F
